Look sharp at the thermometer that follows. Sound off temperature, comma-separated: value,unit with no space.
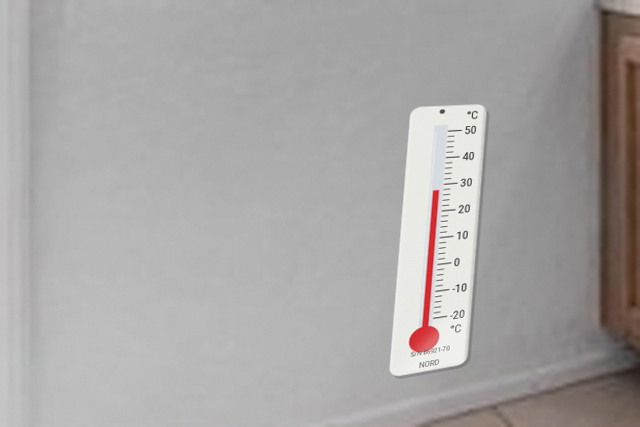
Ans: 28,°C
